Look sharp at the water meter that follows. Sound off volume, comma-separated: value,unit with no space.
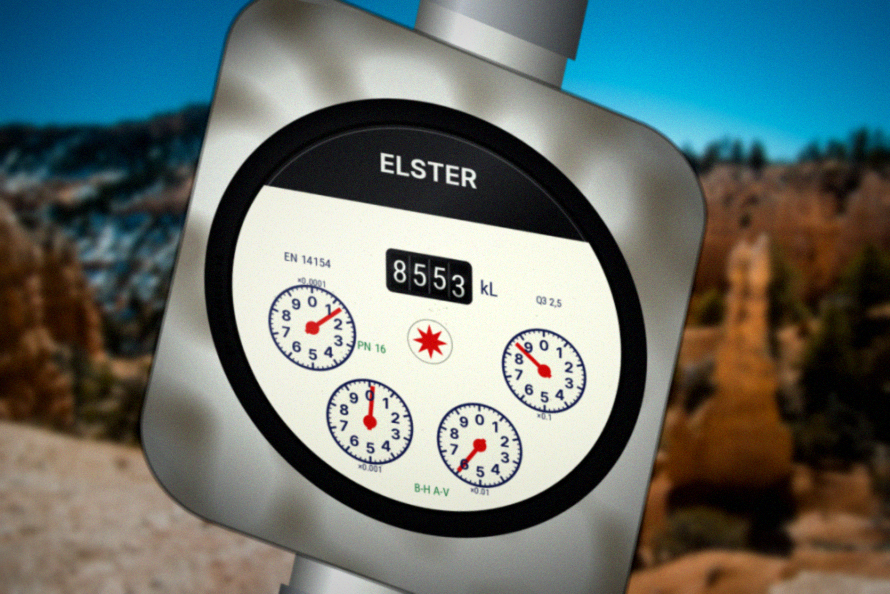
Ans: 8552.8601,kL
